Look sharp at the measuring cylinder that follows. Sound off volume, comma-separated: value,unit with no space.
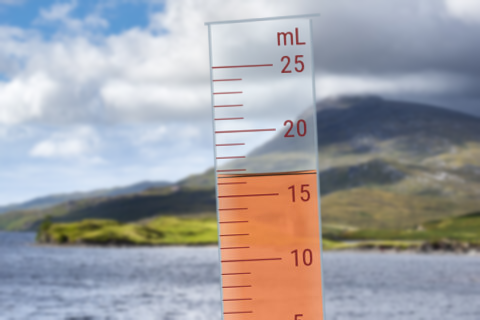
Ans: 16.5,mL
